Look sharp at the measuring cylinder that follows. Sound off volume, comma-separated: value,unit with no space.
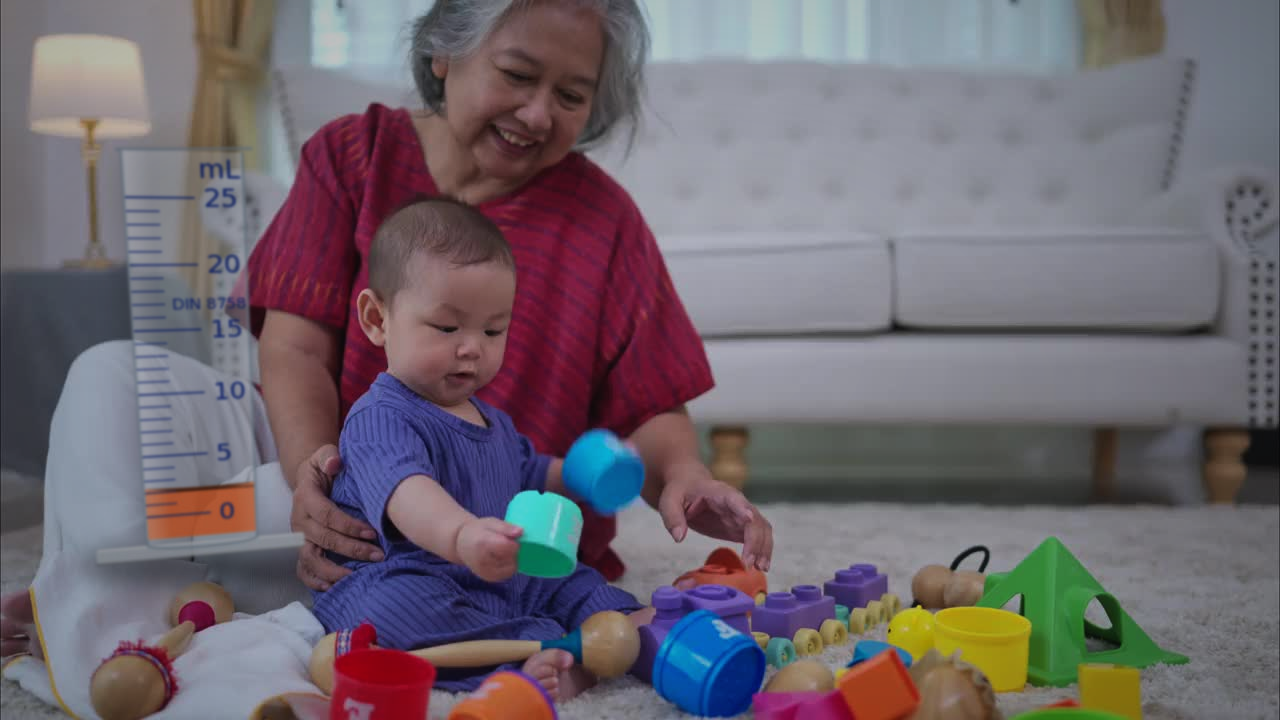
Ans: 2,mL
